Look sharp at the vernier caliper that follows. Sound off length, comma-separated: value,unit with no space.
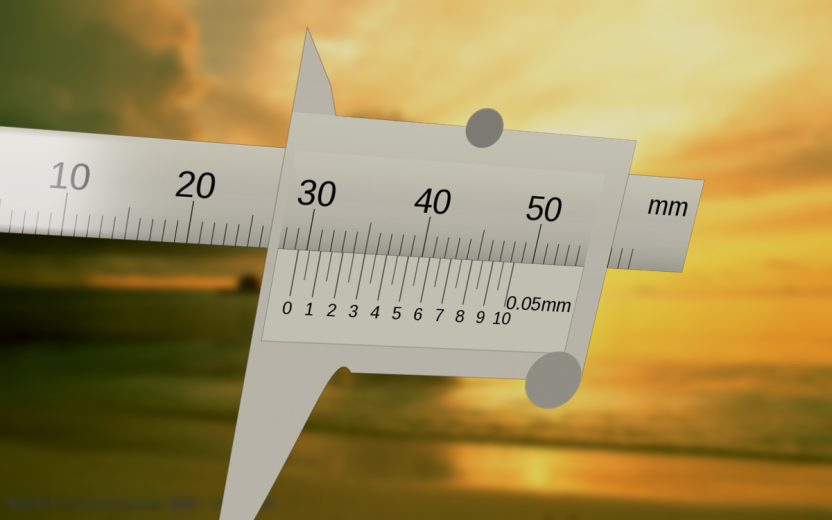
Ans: 29.3,mm
